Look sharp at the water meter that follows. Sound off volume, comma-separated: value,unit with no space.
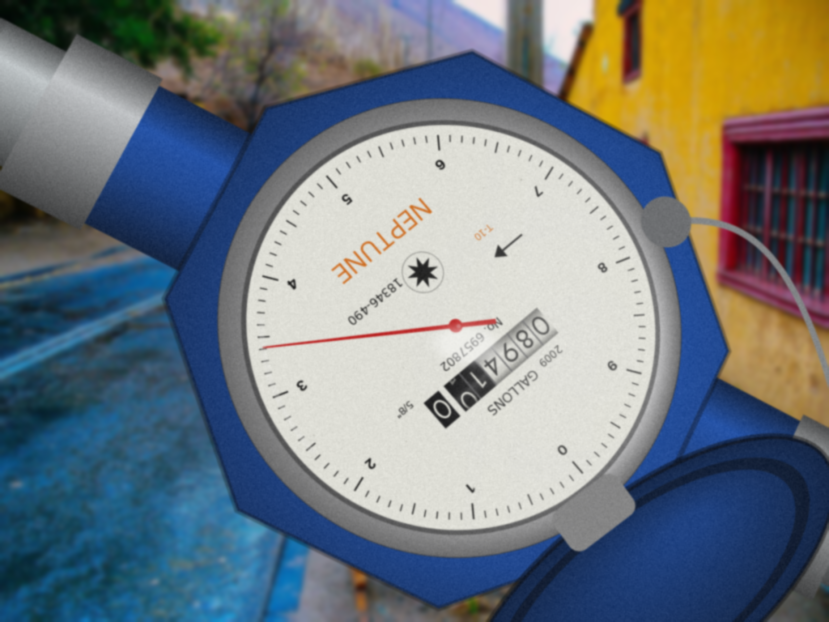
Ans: 894103.4,gal
